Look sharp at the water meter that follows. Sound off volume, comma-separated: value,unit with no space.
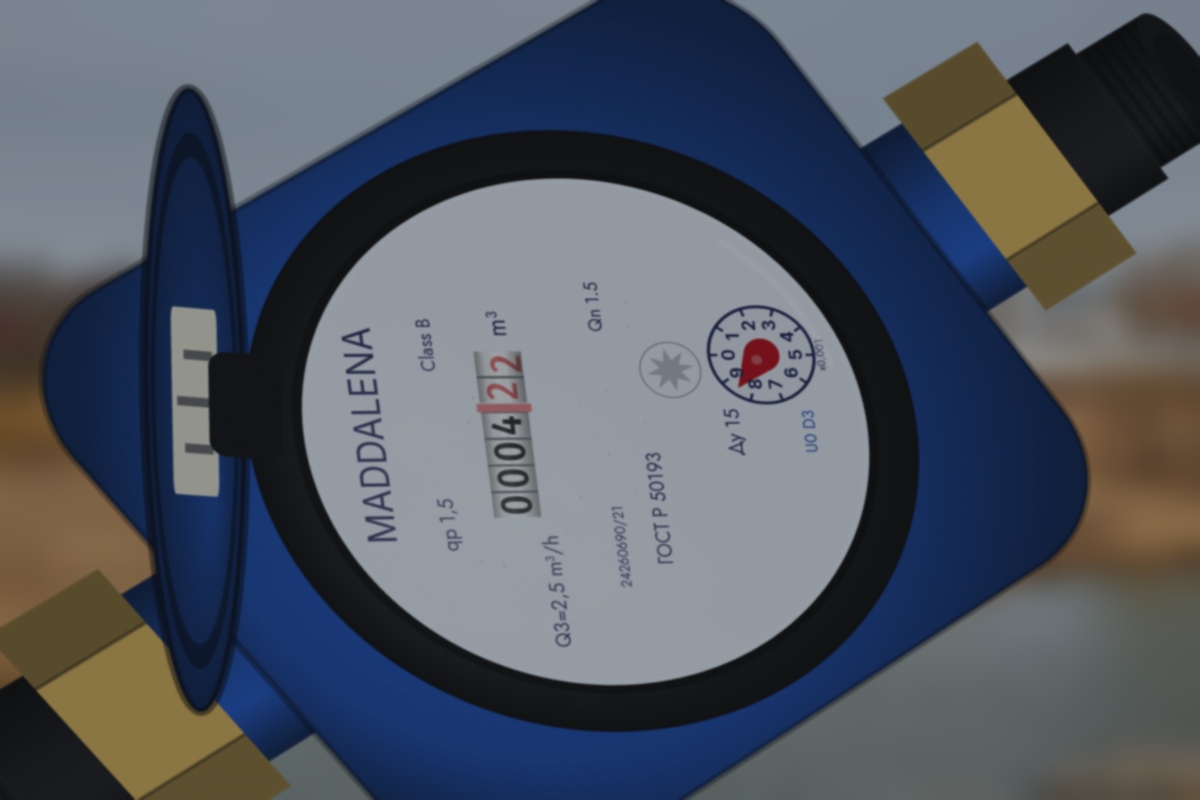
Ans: 4.218,m³
